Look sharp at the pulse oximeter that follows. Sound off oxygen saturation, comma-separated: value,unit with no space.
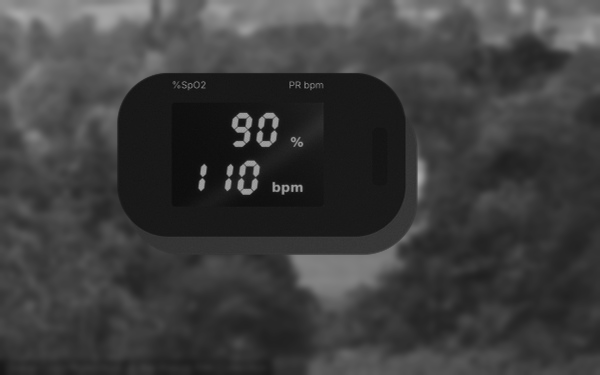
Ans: 90,%
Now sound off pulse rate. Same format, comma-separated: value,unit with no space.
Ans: 110,bpm
